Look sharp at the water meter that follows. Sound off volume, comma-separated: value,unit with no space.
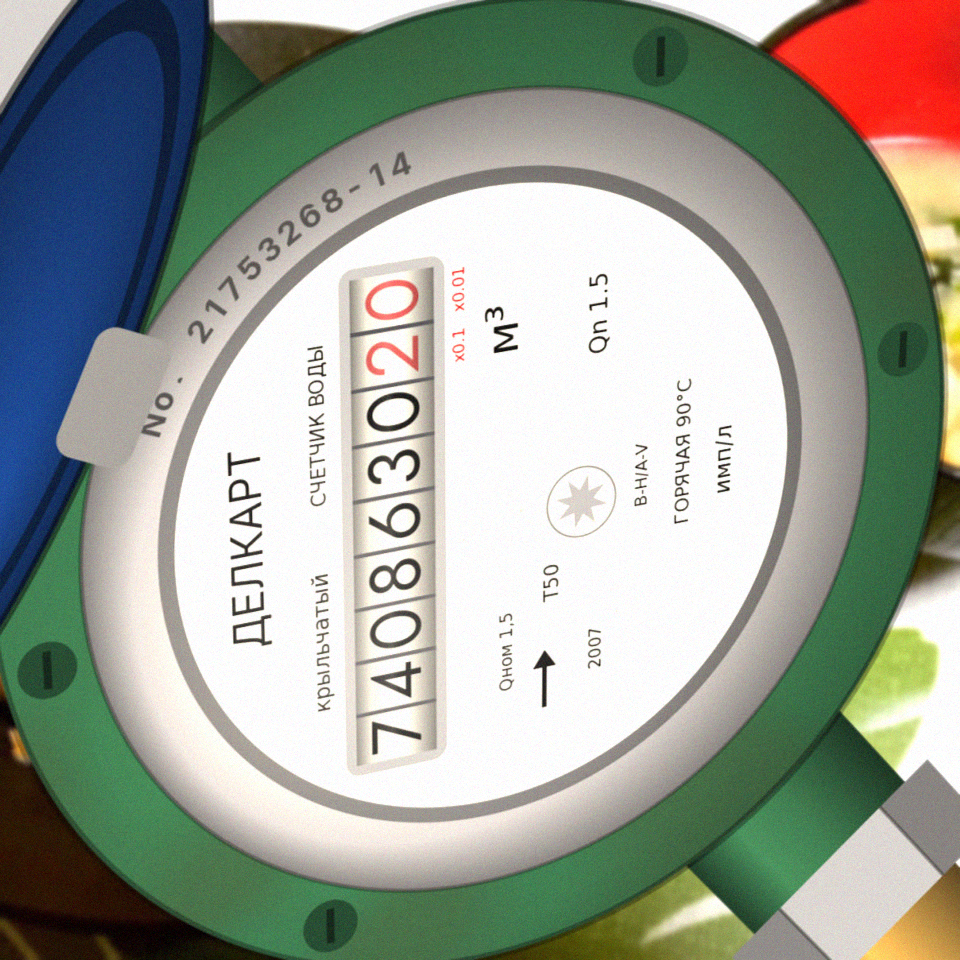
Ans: 7408630.20,m³
